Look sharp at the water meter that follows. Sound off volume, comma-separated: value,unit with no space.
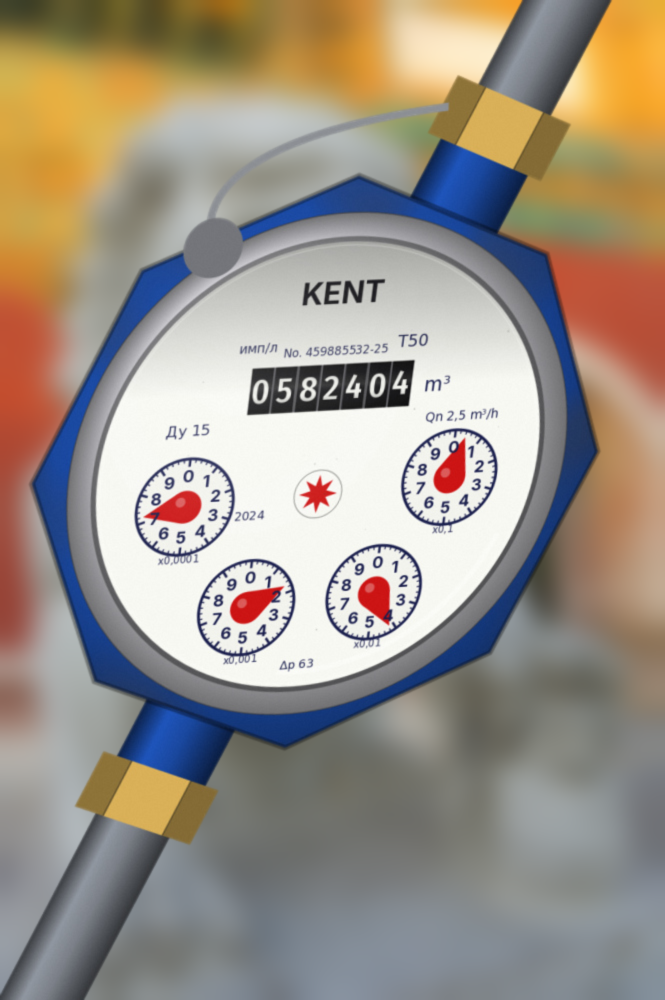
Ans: 582404.0417,m³
